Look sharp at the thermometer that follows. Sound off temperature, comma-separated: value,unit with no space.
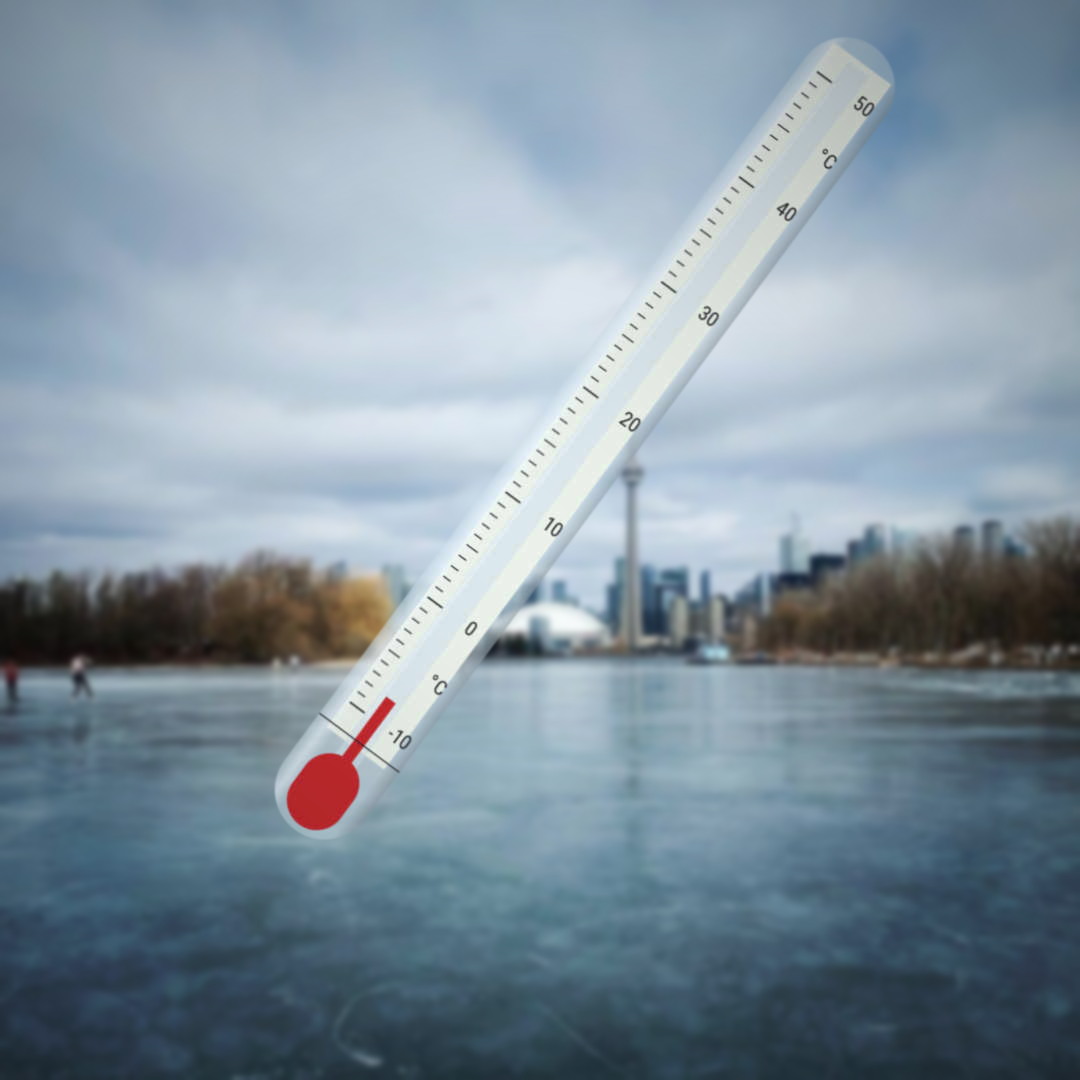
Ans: -8,°C
